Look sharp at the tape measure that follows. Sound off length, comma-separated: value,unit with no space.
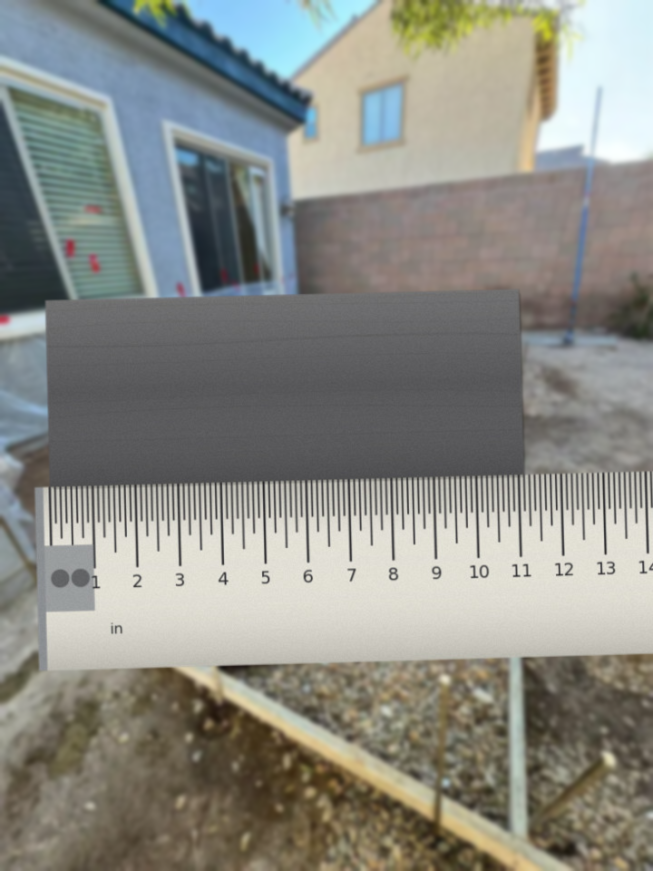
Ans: 11.125,in
